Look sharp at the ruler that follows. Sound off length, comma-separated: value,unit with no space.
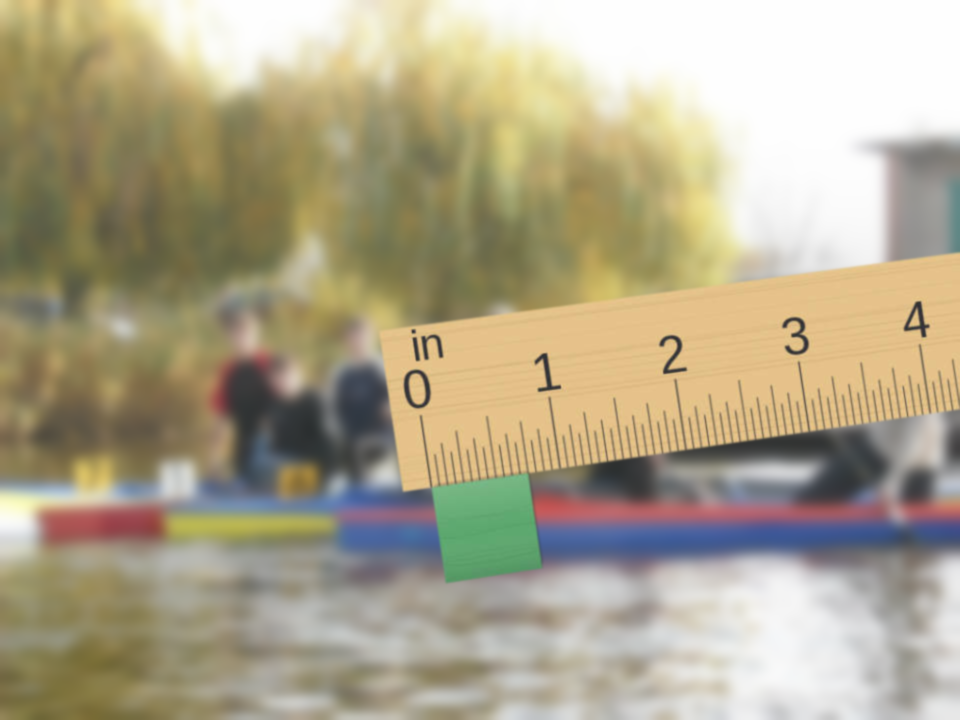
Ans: 0.75,in
